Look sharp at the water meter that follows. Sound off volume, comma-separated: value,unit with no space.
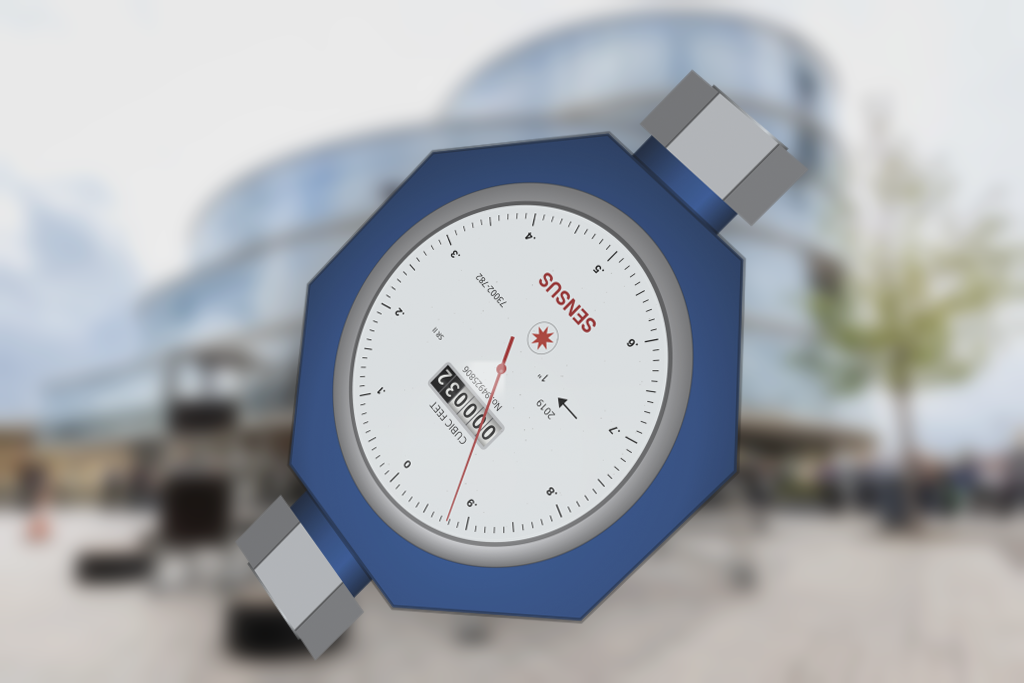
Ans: 31.92,ft³
